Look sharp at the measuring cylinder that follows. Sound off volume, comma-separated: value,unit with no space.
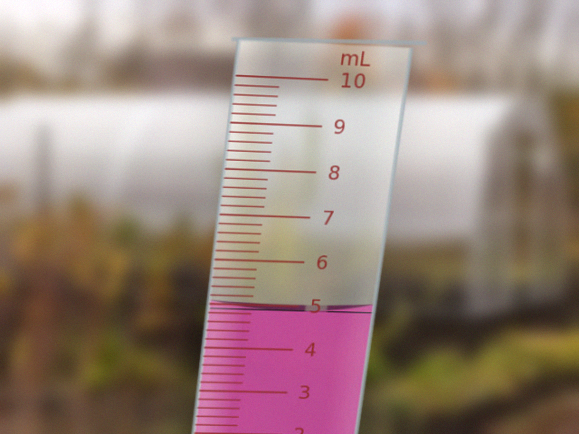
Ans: 4.9,mL
